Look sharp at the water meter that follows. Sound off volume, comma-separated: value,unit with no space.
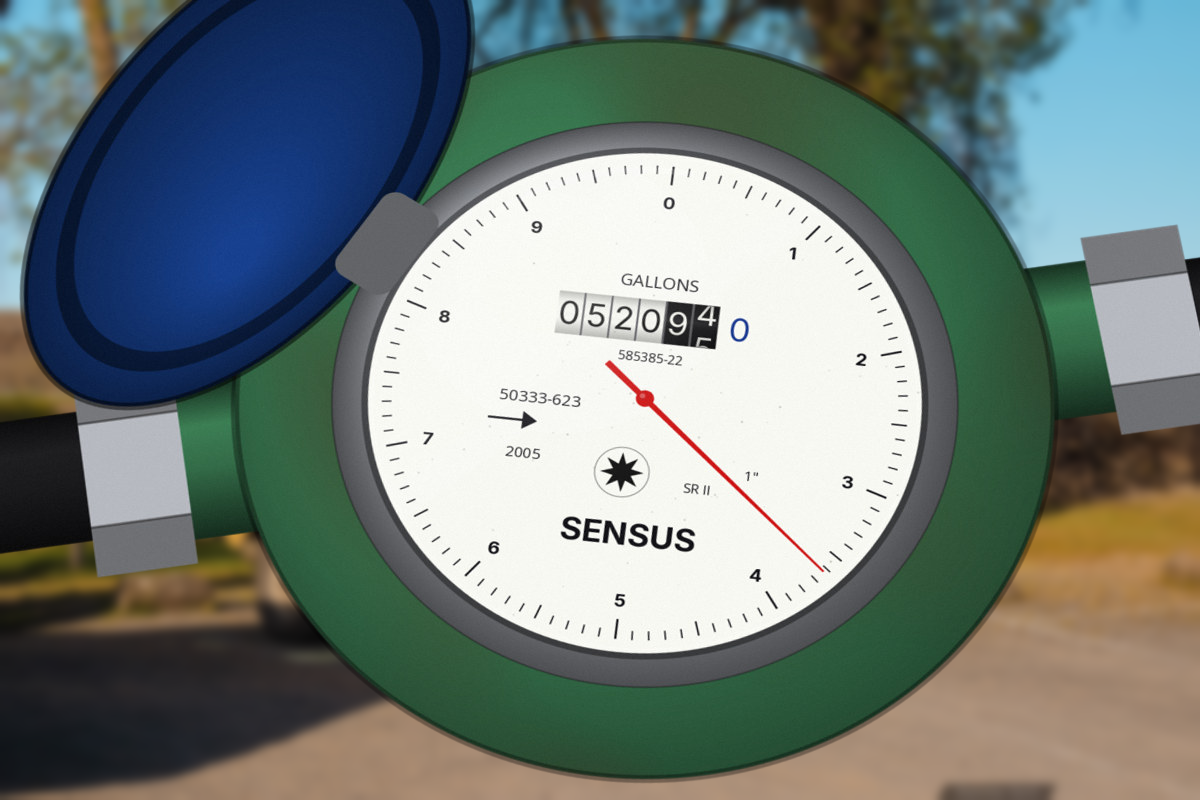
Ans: 520943.6,gal
